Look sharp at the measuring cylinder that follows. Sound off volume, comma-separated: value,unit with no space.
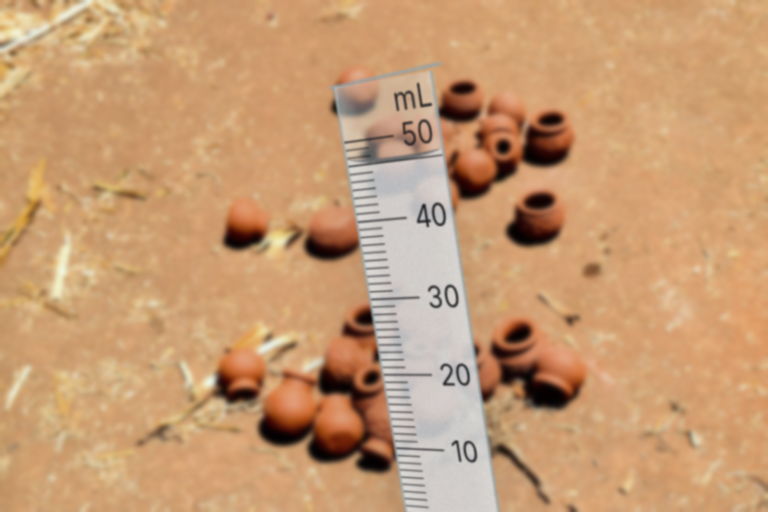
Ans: 47,mL
